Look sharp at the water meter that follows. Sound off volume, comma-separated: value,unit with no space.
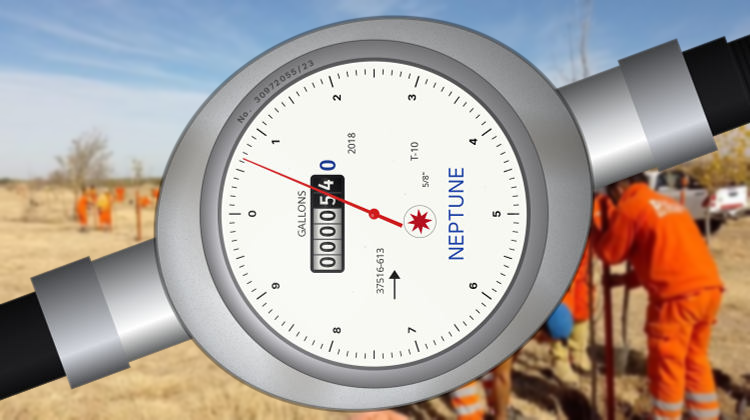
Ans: 540.6,gal
